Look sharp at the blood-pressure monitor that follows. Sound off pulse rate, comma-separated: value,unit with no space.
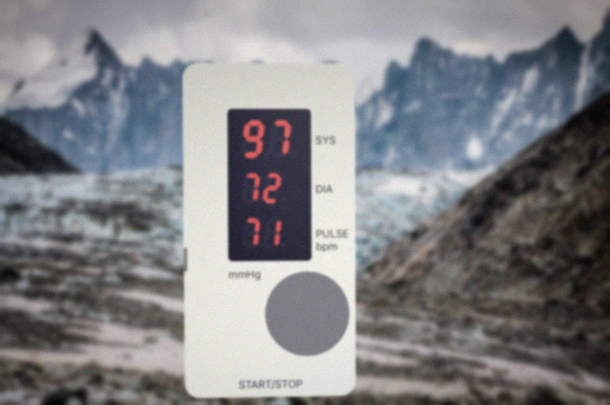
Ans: 71,bpm
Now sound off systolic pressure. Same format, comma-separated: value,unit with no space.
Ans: 97,mmHg
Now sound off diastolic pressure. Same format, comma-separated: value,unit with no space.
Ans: 72,mmHg
